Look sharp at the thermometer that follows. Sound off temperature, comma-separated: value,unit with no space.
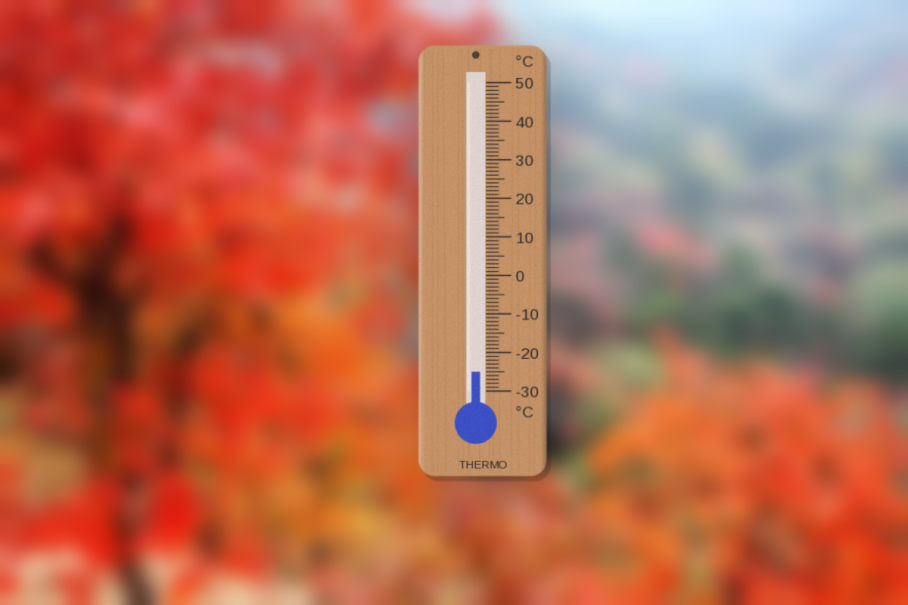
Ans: -25,°C
